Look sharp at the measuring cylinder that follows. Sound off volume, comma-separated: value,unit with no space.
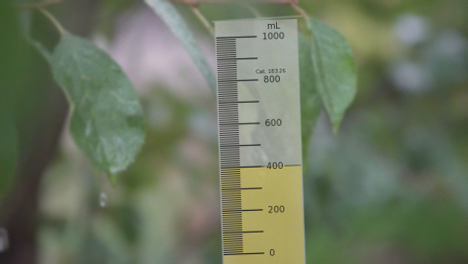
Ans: 400,mL
